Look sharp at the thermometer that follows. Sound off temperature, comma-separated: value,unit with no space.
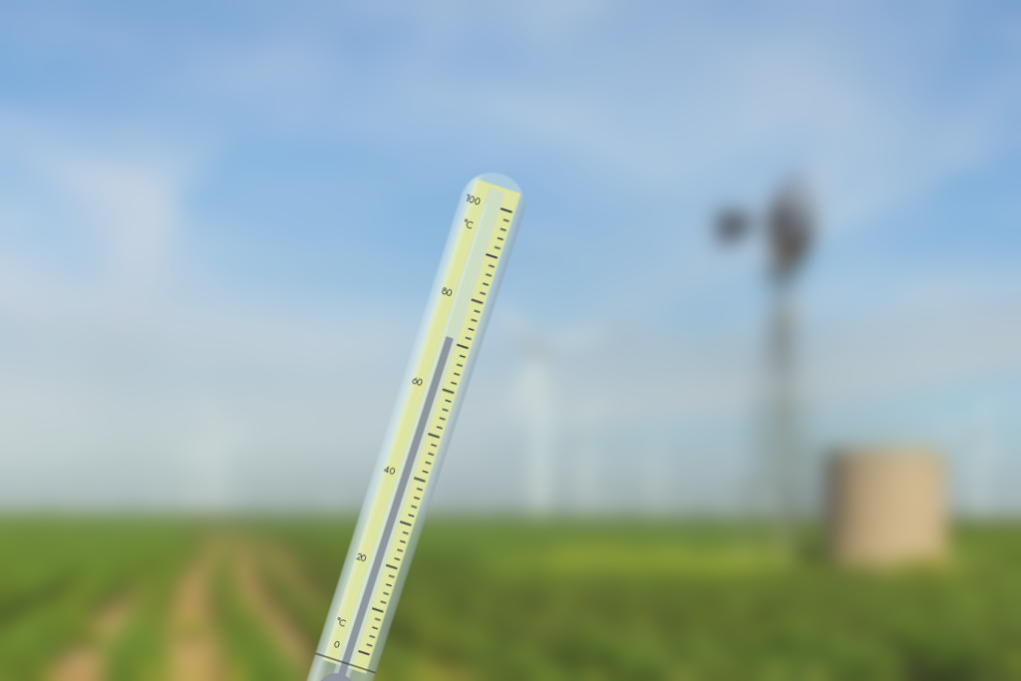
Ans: 71,°C
